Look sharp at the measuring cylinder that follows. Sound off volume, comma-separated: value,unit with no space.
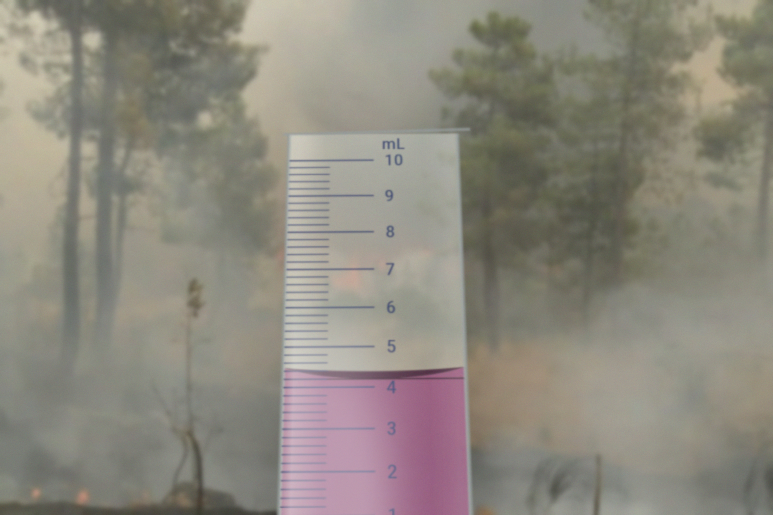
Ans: 4.2,mL
